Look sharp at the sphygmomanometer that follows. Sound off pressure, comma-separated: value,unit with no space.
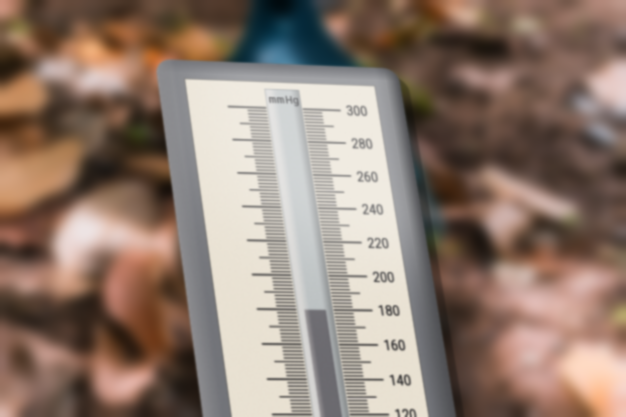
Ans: 180,mmHg
